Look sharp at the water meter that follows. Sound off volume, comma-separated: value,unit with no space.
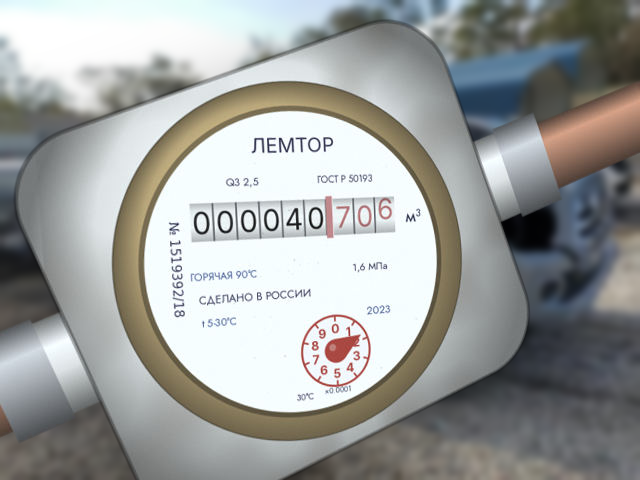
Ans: 40.7061,m³
